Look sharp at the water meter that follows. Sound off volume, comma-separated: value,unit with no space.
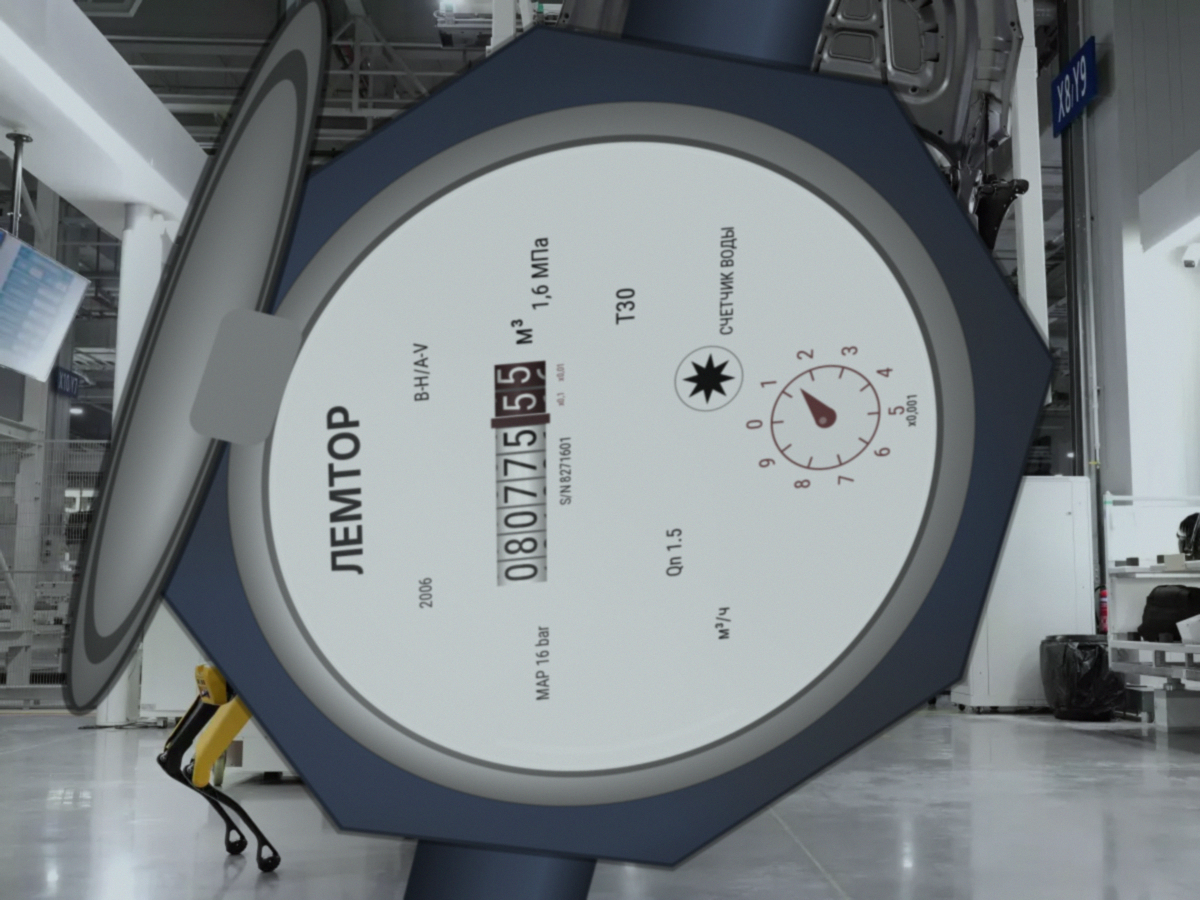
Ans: 80775.551,m³
